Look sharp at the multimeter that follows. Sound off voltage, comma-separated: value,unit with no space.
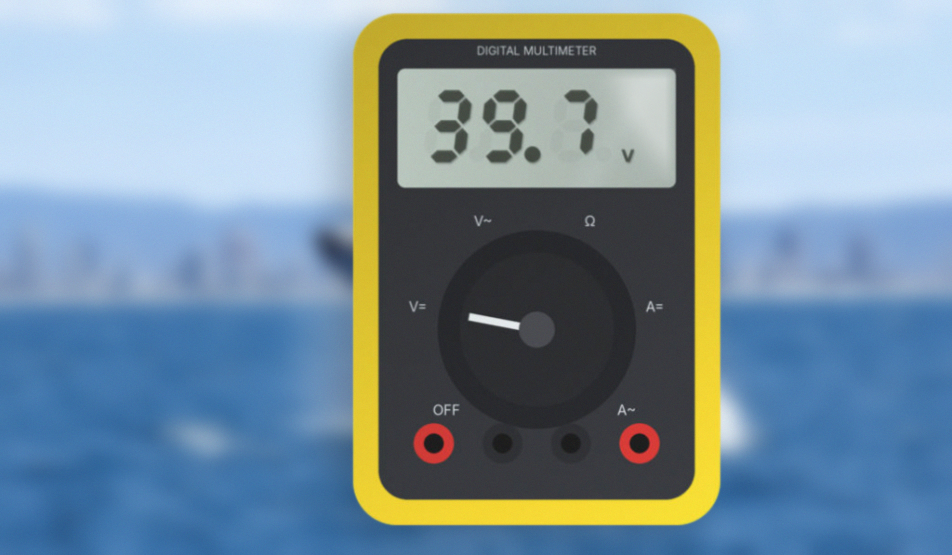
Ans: 39.7,V
